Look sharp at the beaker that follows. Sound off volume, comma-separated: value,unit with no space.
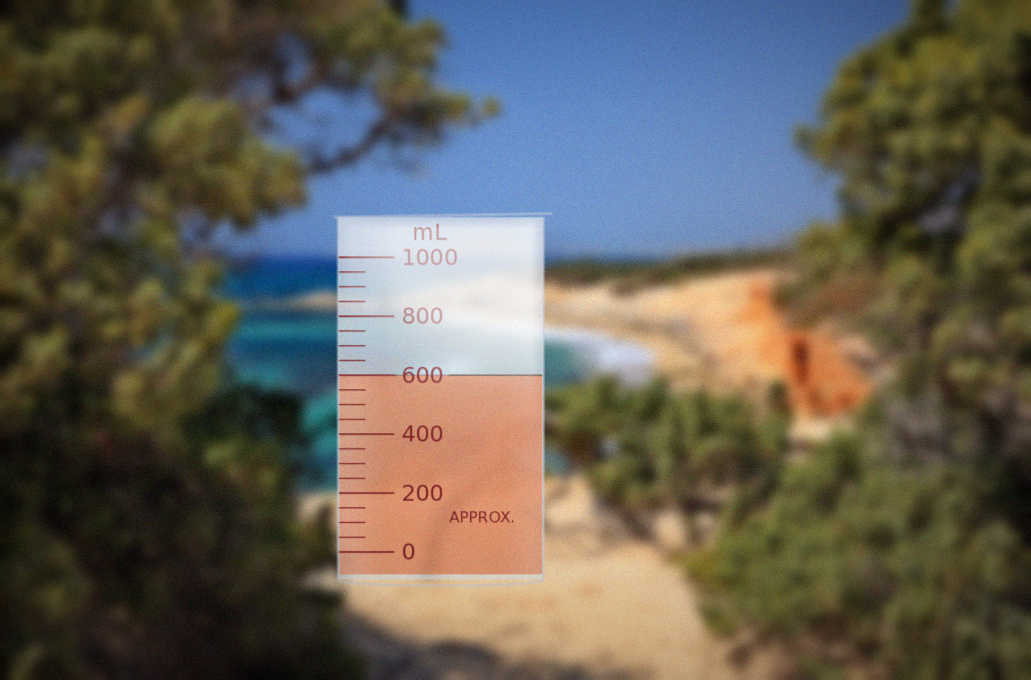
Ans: 600,mL
